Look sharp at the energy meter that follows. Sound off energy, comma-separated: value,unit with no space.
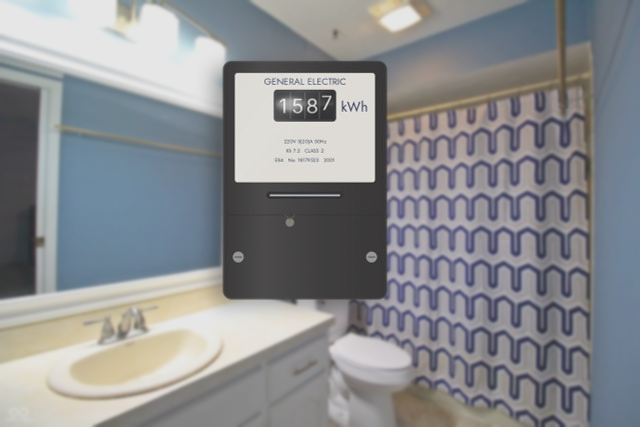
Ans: 1587,kWh
